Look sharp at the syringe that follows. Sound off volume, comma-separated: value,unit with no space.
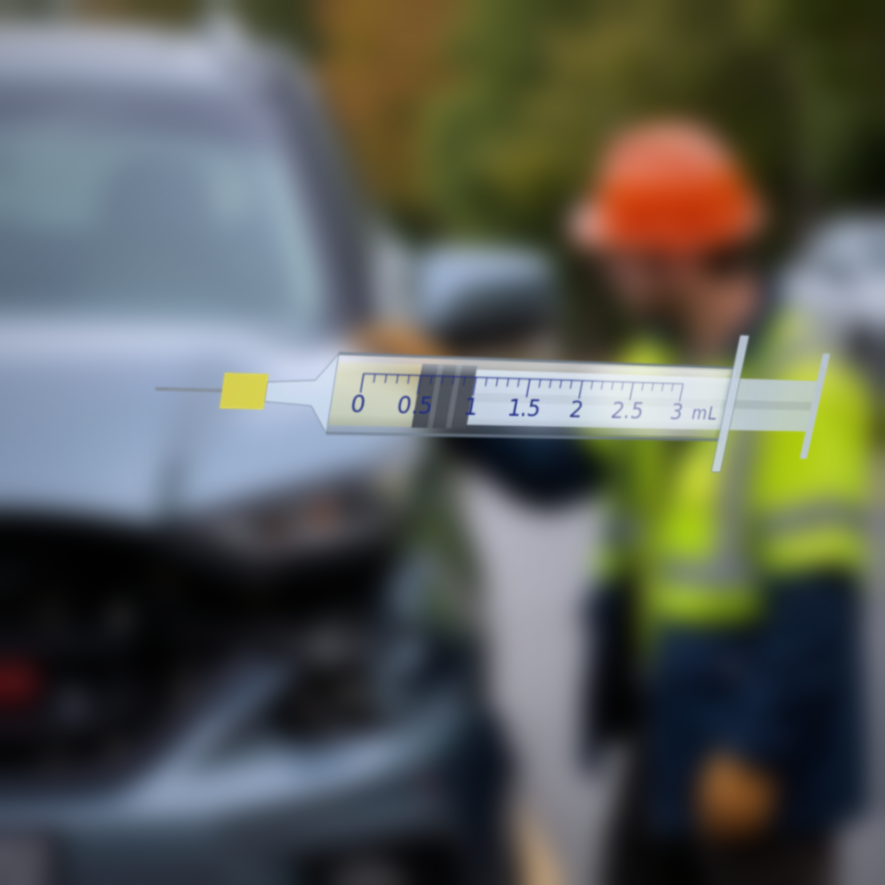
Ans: 0.5,mL
